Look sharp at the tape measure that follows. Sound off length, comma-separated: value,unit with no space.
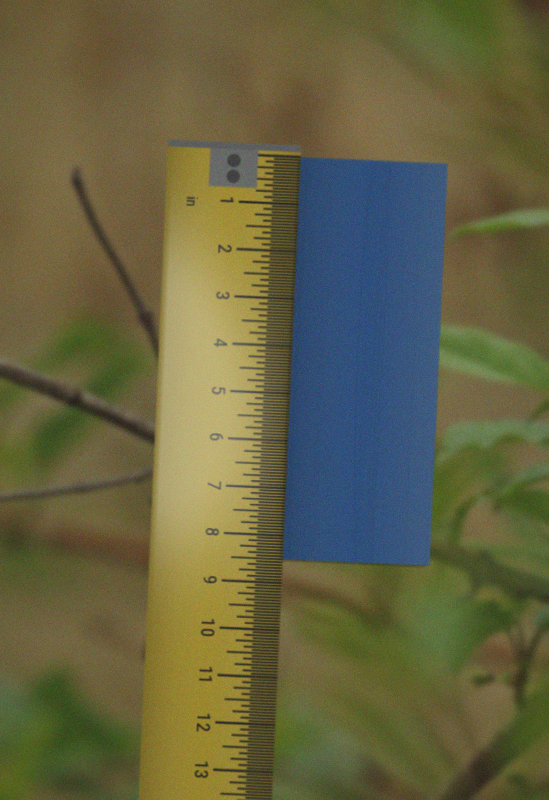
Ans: 8.5,in
